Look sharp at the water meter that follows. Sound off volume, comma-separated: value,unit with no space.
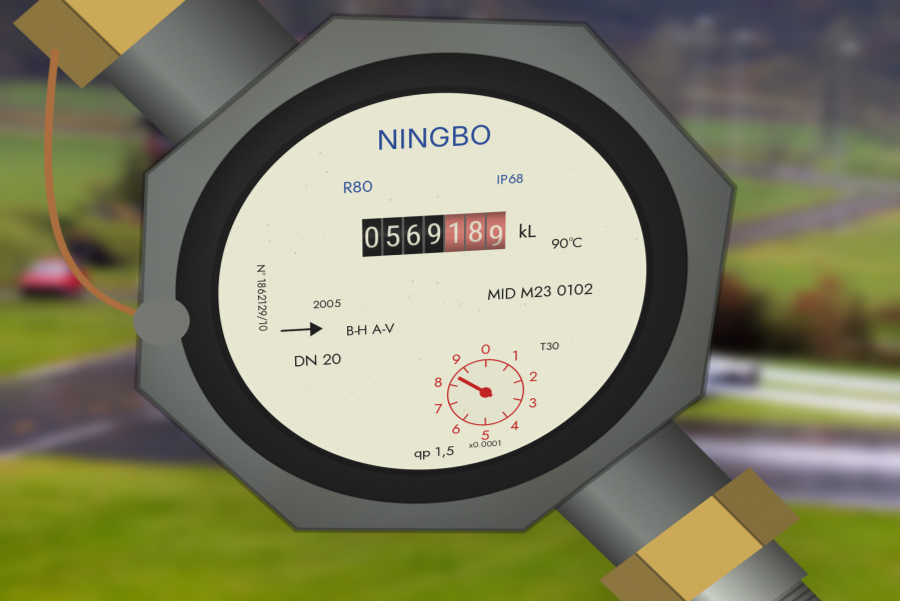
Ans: 569.1888,kL
